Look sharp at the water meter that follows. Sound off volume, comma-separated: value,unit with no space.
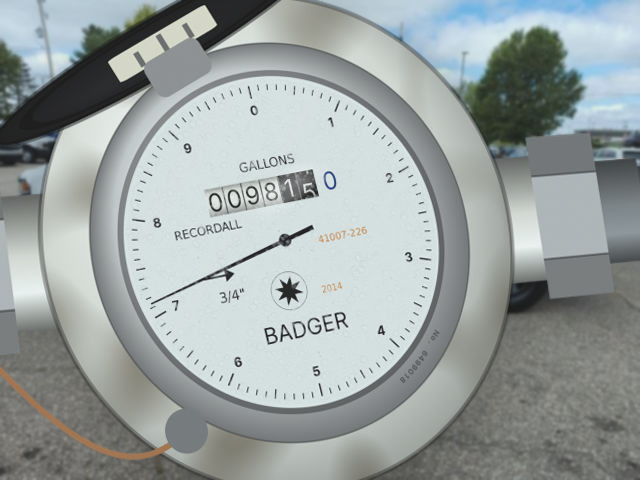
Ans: 98147.1,gal
